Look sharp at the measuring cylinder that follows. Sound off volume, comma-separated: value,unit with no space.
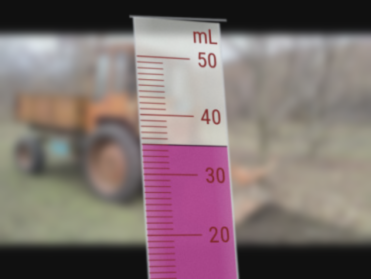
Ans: 35,mL
